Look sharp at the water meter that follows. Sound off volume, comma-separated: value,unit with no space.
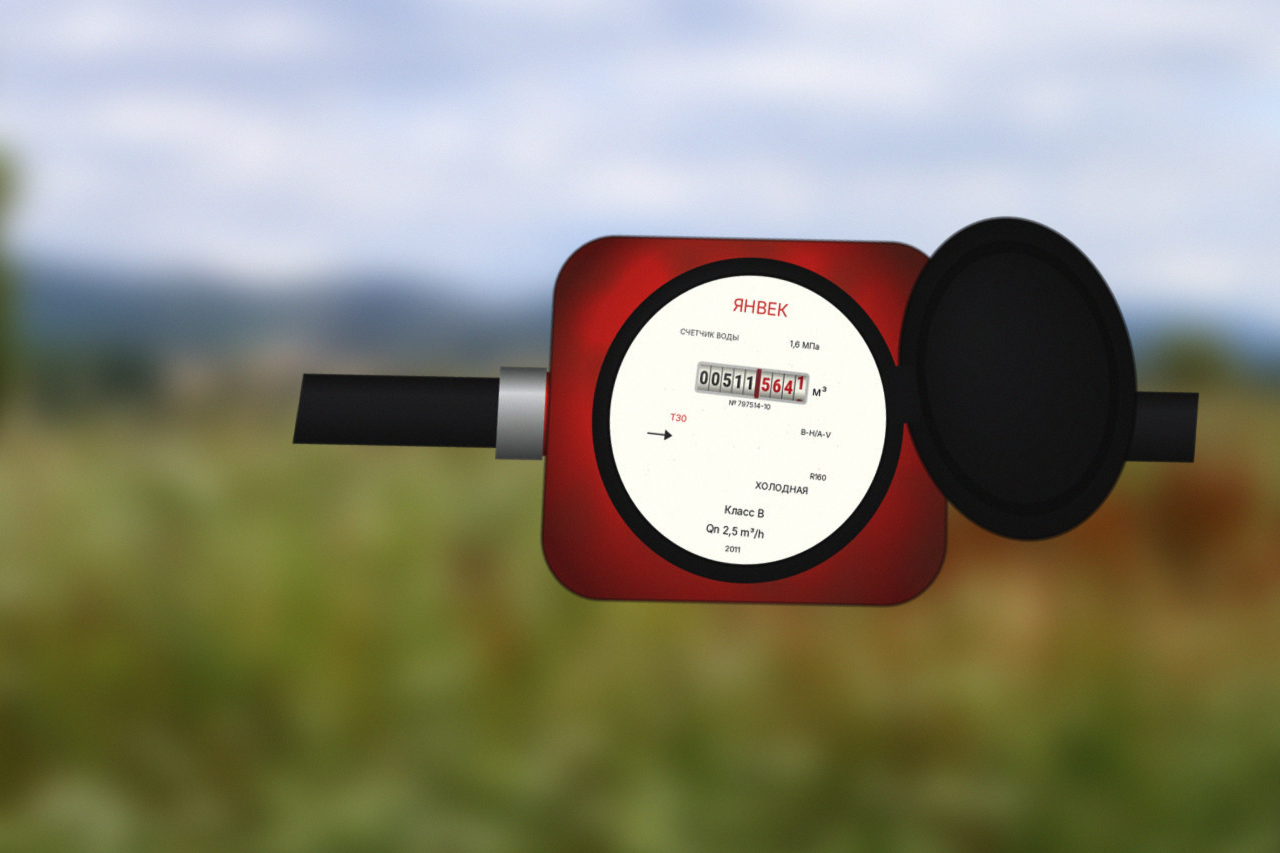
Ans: 511.5641,m³
